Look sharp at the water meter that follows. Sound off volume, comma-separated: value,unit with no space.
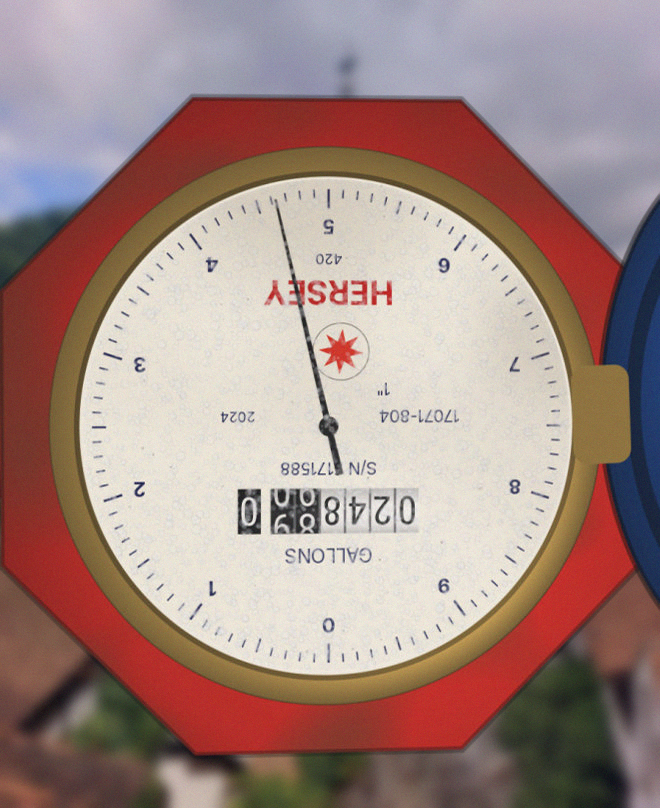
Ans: 248894.6,gal
